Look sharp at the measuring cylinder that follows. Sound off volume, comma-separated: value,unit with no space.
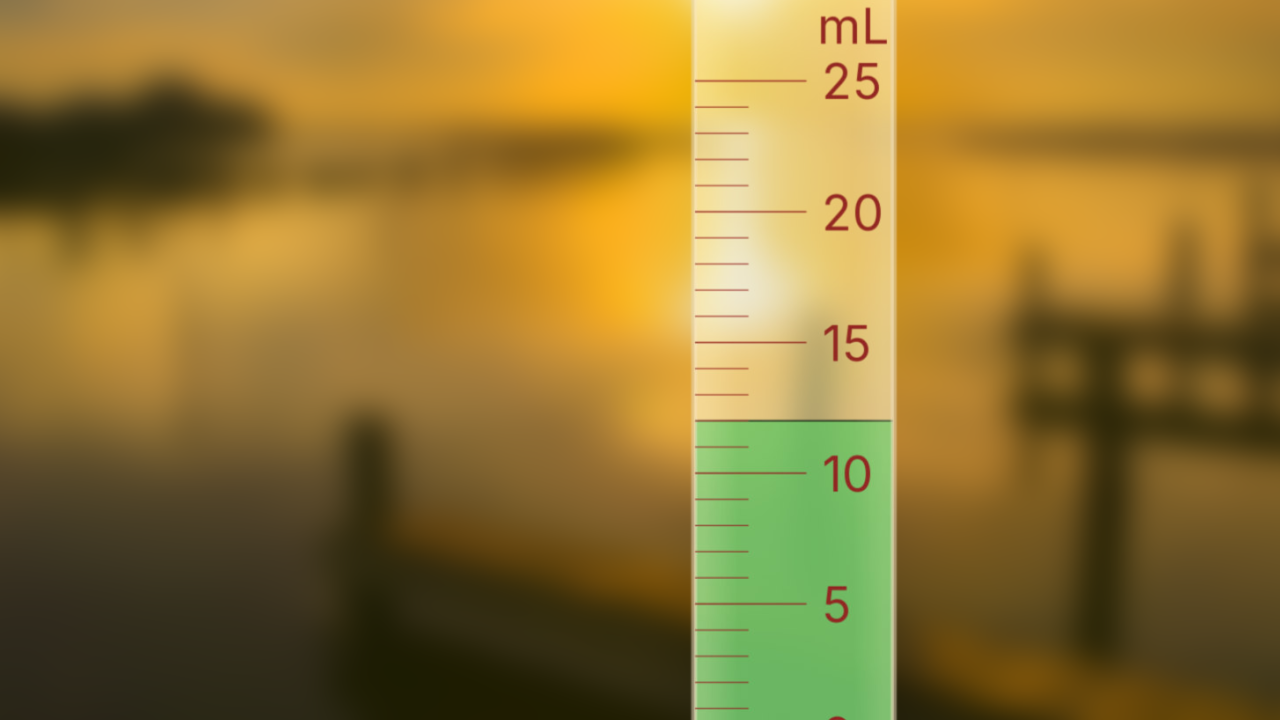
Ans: 12,mL
